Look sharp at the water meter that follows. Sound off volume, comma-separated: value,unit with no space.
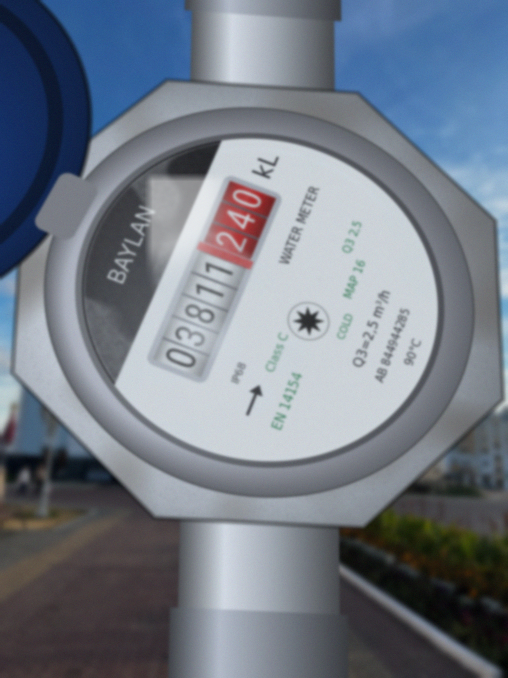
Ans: 3811.240,kL
